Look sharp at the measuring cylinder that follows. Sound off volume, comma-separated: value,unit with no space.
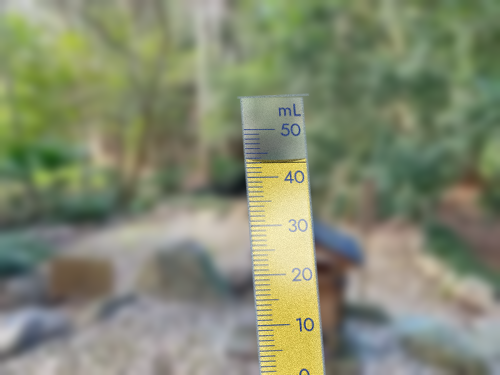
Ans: 43,mL
